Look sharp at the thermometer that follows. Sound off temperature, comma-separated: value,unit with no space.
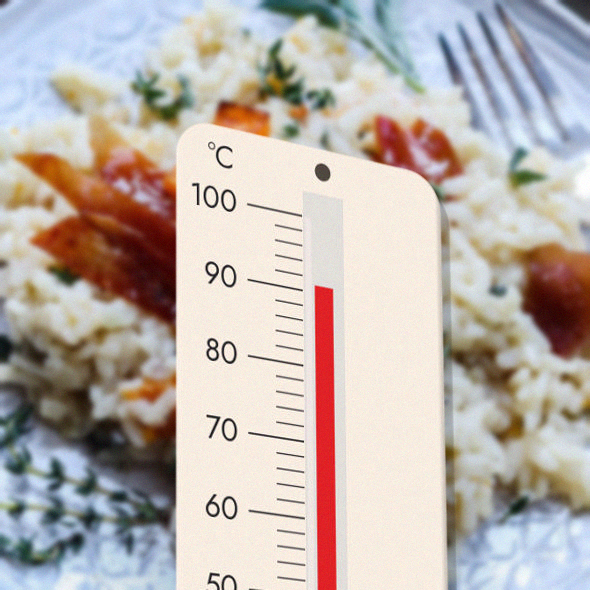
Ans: 91,°C
